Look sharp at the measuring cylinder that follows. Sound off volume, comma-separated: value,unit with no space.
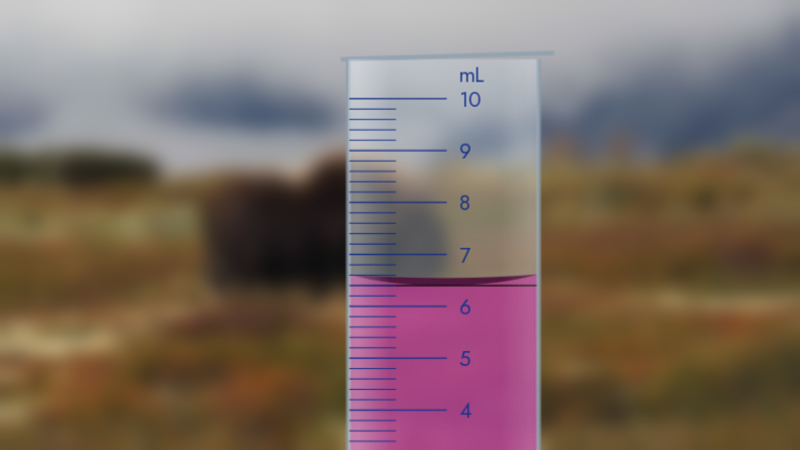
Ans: 6.4,mL
